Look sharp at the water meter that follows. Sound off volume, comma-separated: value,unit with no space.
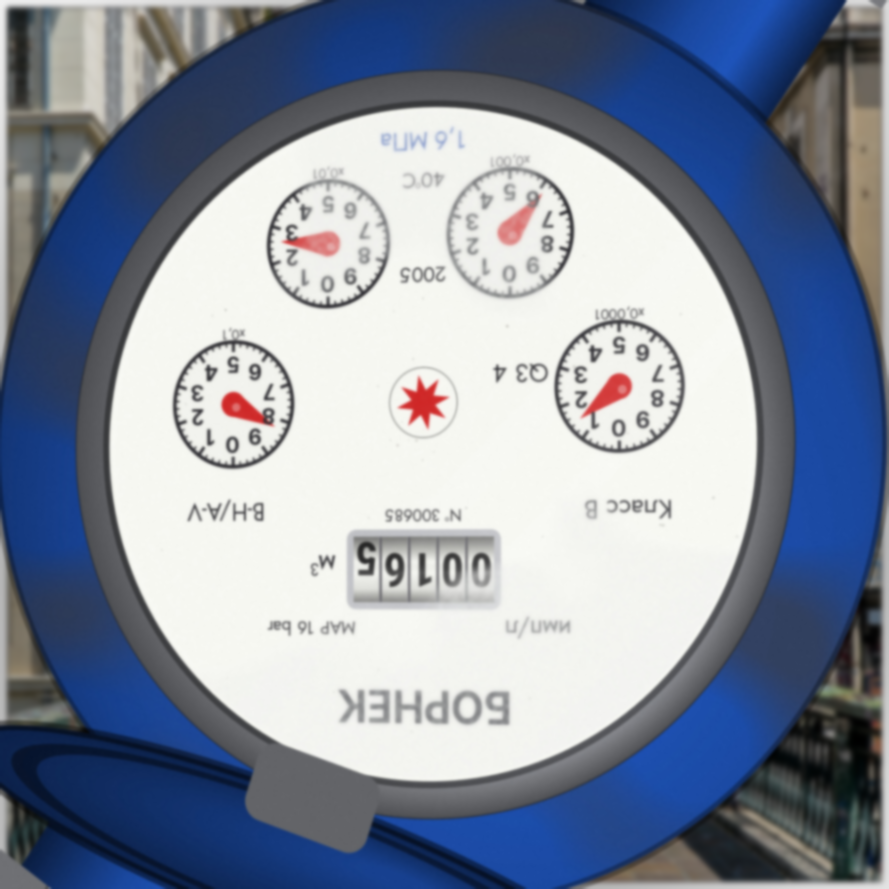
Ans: 164.8261,m³
